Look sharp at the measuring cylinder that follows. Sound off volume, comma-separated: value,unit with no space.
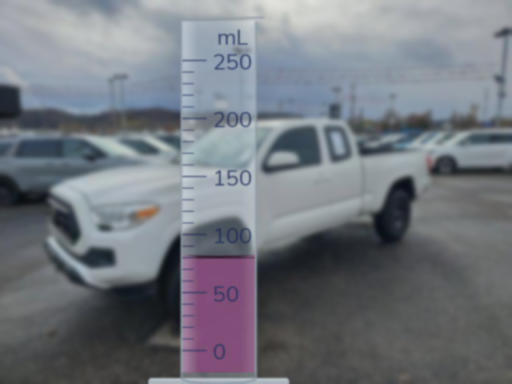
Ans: 80,mL
